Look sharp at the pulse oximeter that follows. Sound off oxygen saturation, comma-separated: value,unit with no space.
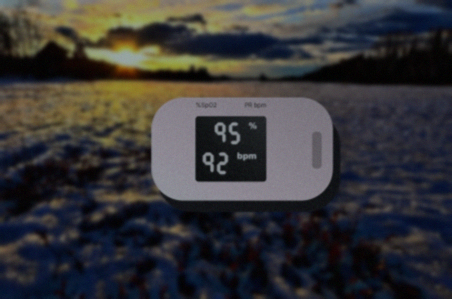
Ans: 95,%
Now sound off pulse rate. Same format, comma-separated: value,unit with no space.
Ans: 92,bpm
